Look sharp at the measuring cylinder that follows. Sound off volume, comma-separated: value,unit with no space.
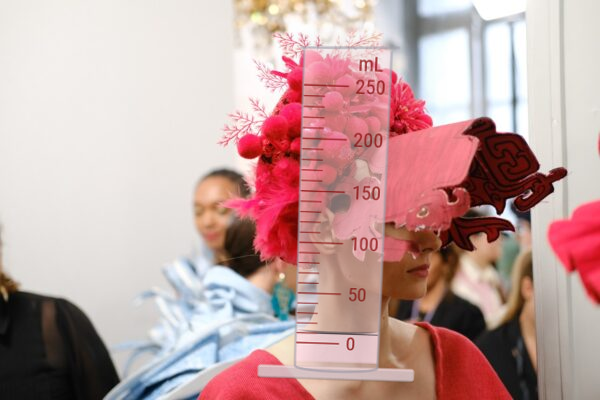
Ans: 10,mL
